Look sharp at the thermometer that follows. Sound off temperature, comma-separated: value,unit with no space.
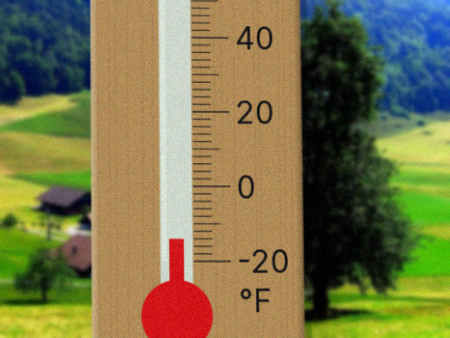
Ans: -14,°F
